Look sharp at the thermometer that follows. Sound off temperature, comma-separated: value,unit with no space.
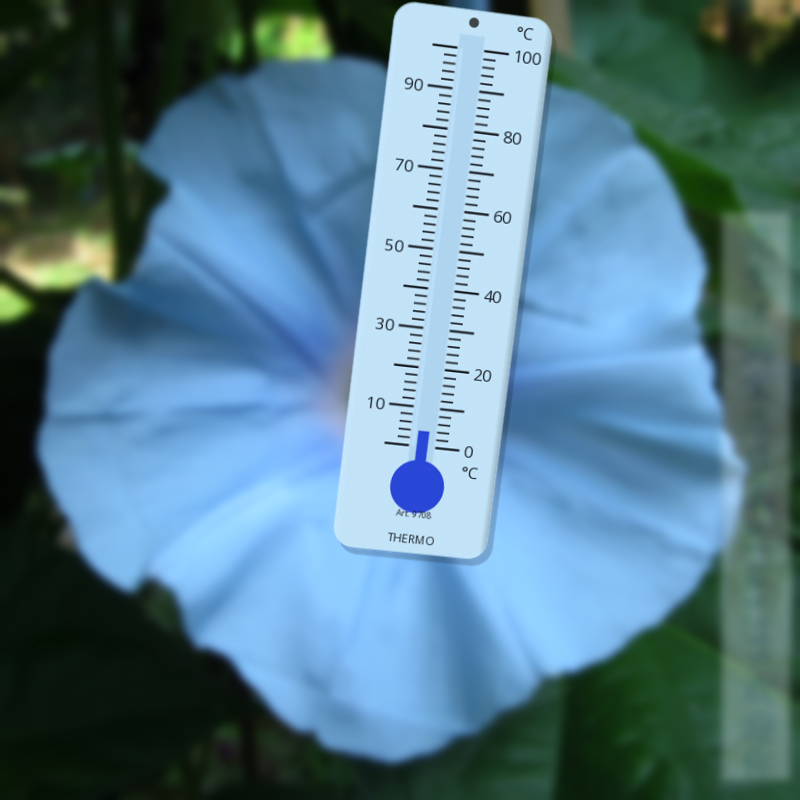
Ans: 4,°C
